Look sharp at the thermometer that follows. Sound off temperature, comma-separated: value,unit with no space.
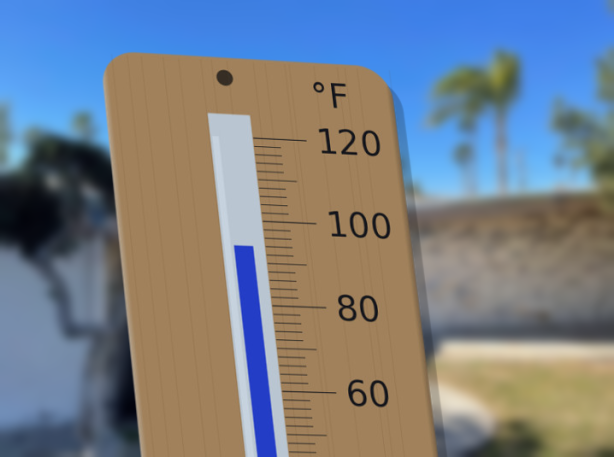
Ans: 94,°F
